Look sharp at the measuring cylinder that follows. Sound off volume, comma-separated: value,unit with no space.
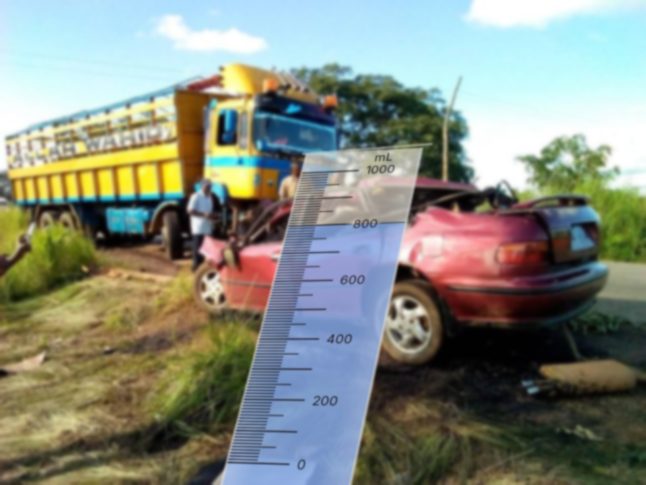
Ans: 800,mL
